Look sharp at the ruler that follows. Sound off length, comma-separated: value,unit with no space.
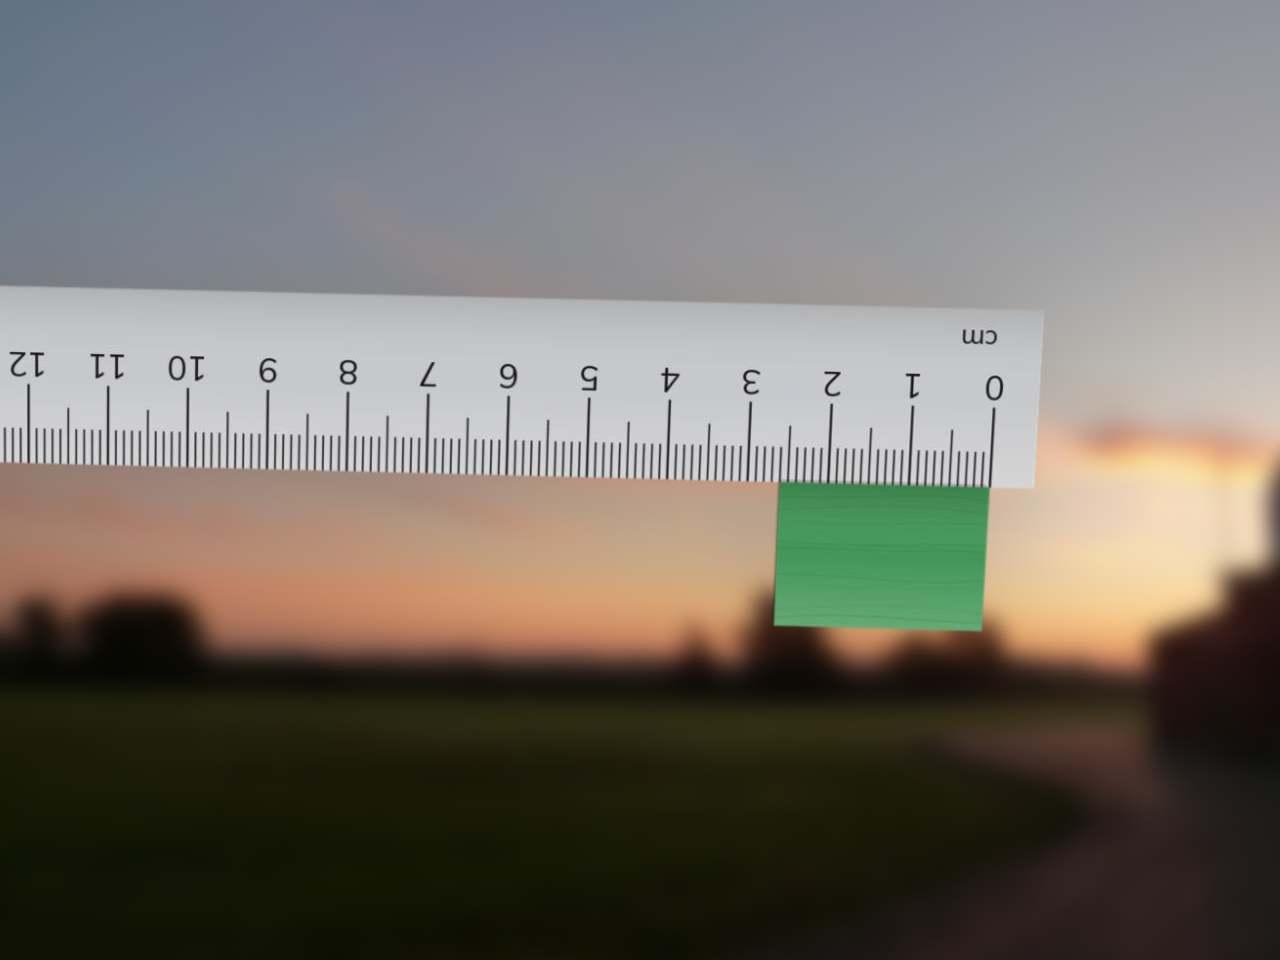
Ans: 2.6,cm
